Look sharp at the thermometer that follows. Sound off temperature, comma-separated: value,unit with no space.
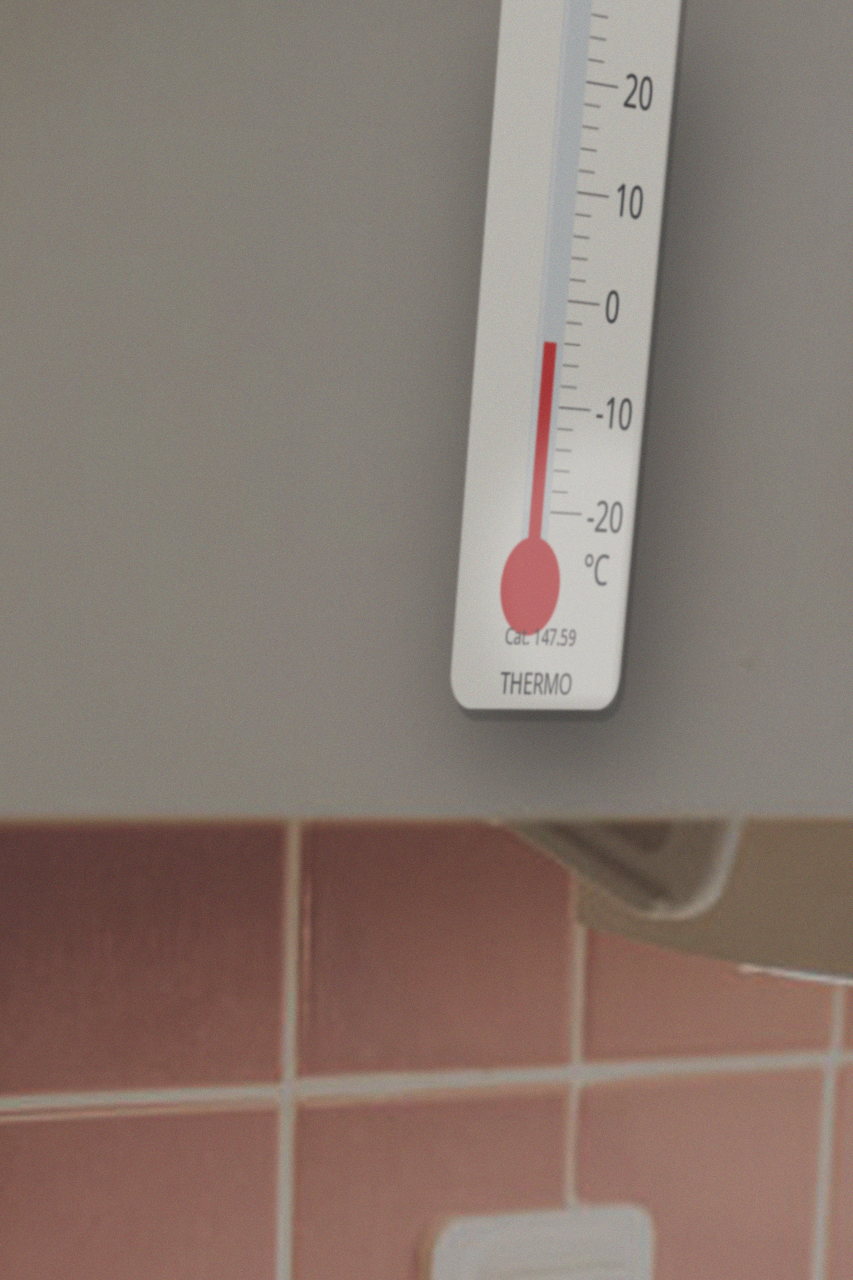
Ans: -4,°C
